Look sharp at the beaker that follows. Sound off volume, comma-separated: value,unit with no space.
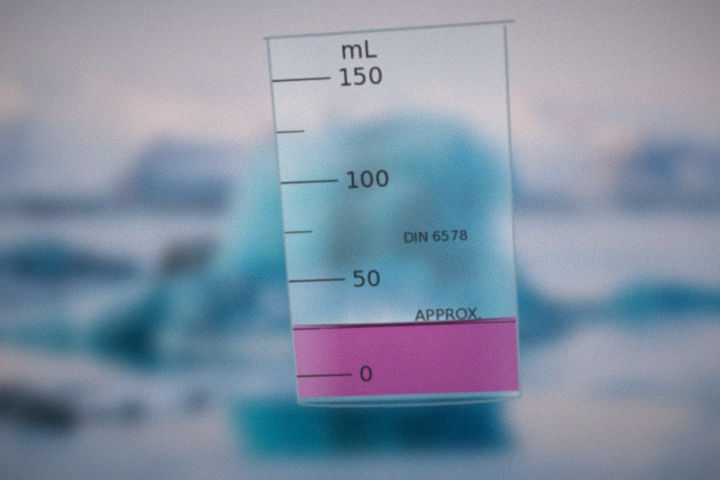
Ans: 25,mL
